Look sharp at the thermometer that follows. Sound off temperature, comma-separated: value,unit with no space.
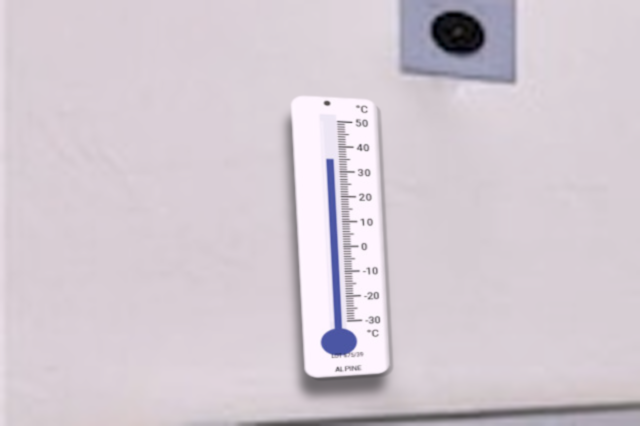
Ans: 35,°C
